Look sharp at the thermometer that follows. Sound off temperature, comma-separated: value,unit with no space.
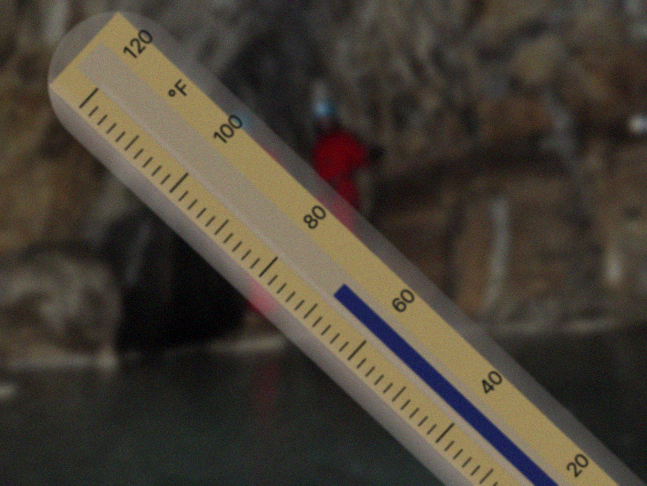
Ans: 69,°F
